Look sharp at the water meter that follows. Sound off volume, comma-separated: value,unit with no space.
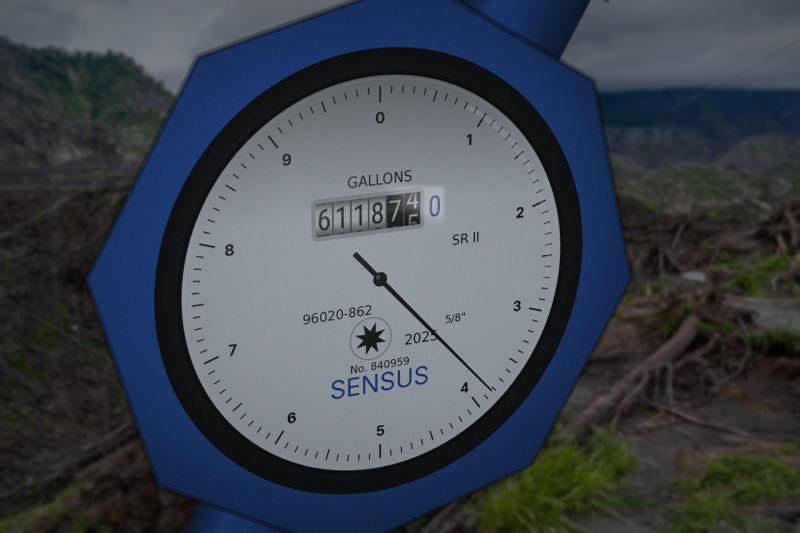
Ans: 6118743.8,gal
